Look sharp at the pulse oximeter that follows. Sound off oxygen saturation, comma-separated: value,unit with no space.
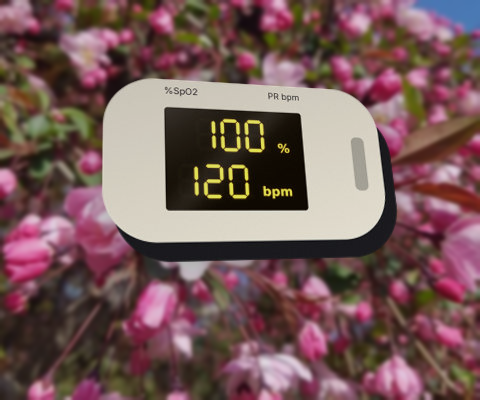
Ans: 100,%
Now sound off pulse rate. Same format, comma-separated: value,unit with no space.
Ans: 120,bpm
